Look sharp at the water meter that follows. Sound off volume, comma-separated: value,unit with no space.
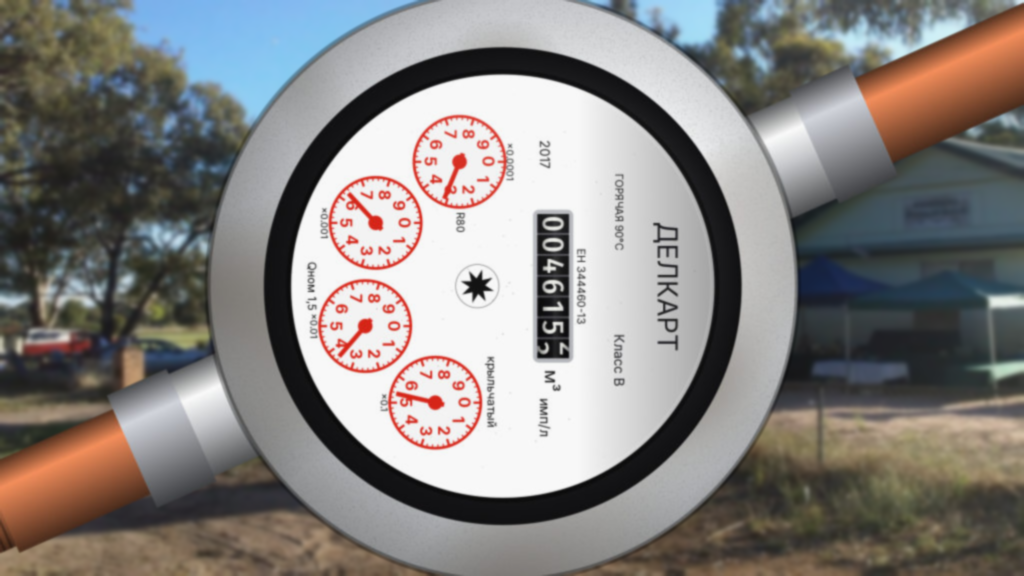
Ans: 46152.5363,m³
